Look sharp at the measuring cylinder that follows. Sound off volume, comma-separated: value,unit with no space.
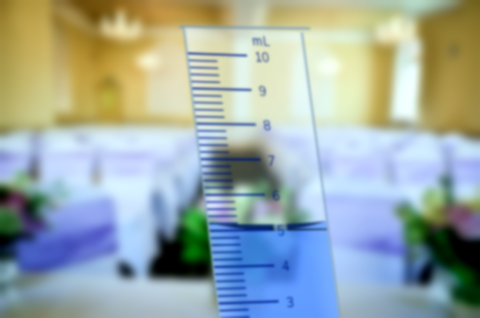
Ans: 5,mL
